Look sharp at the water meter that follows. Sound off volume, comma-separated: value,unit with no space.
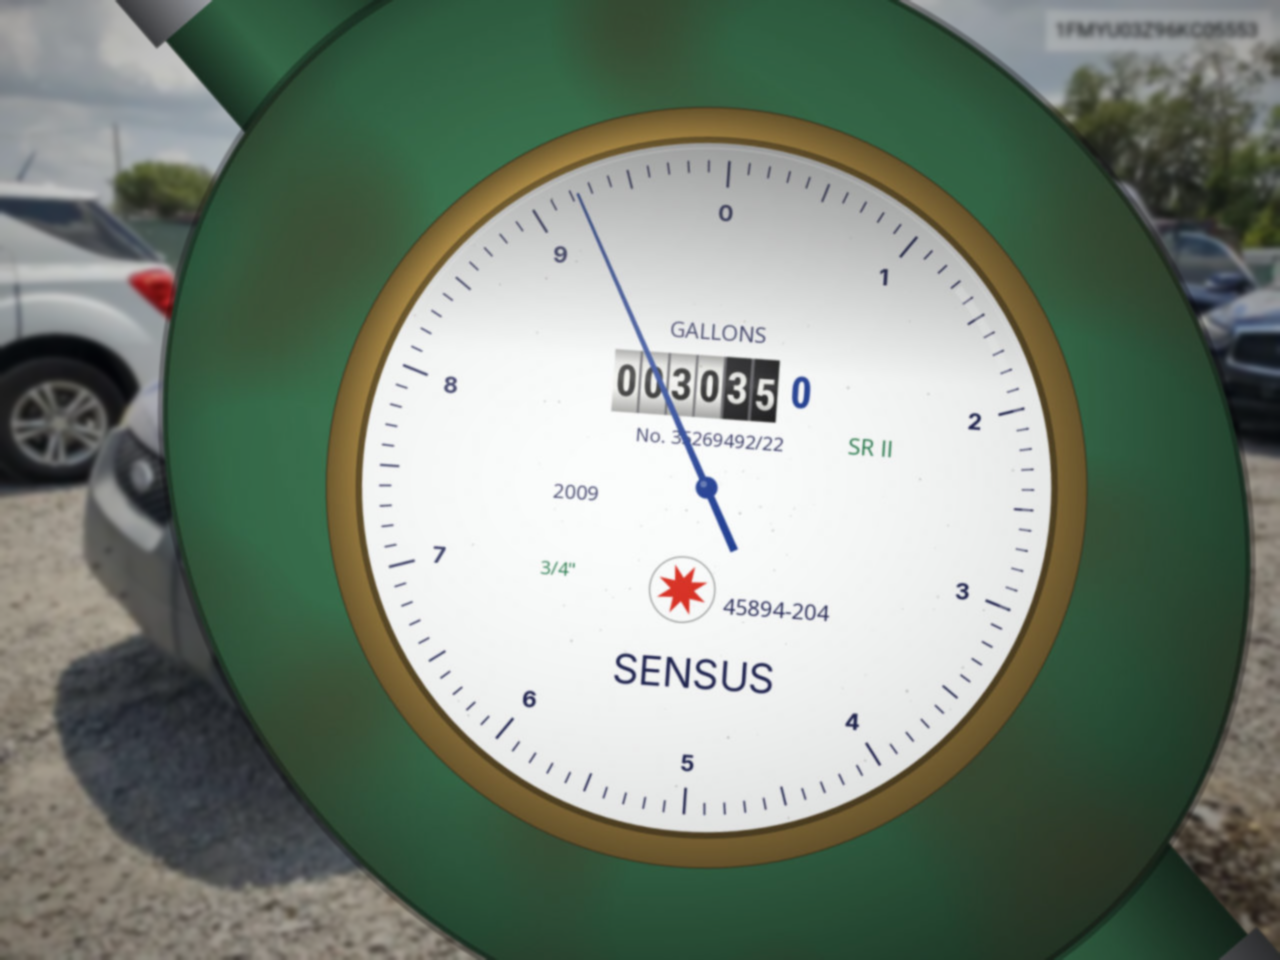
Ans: 30349.2,gal
